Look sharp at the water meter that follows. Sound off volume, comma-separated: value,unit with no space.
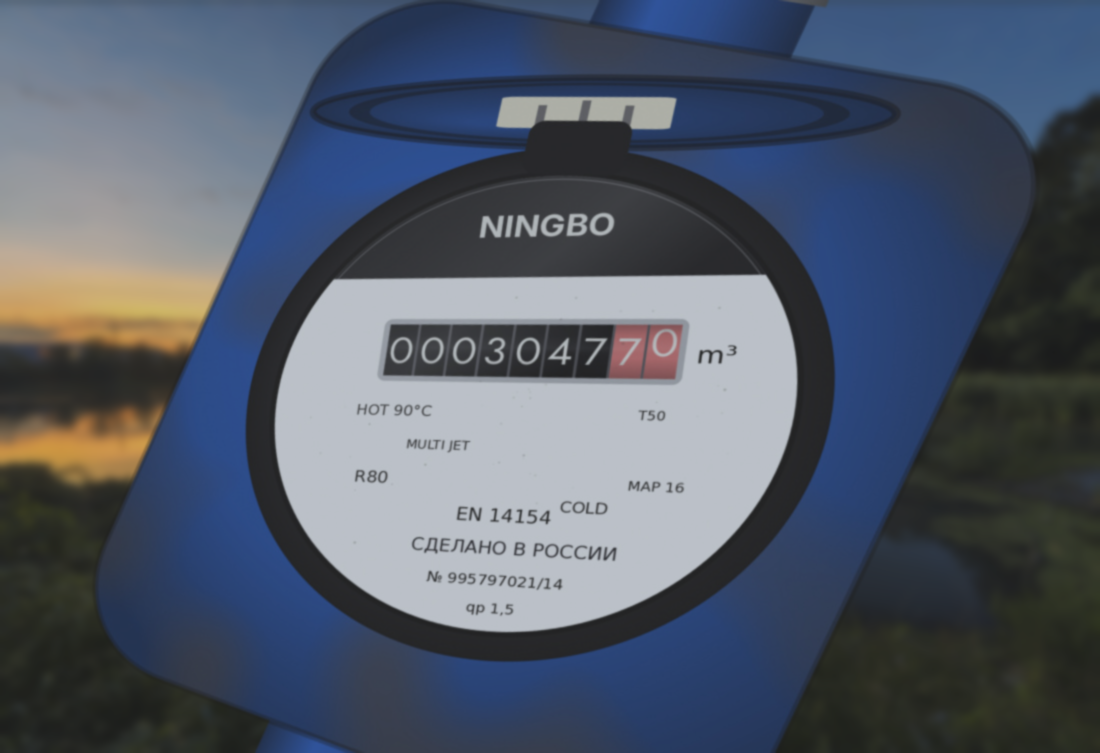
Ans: 3047.70,m³
